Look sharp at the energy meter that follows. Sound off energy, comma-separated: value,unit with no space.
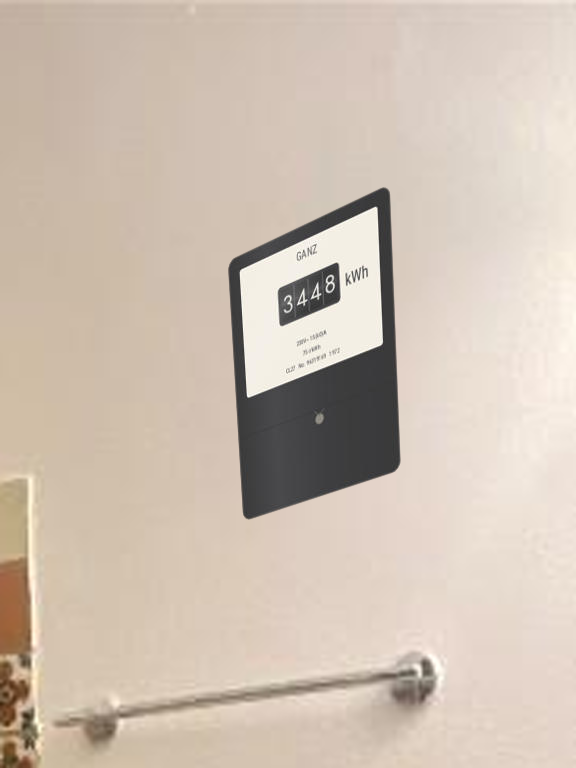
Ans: 3448,kWh
